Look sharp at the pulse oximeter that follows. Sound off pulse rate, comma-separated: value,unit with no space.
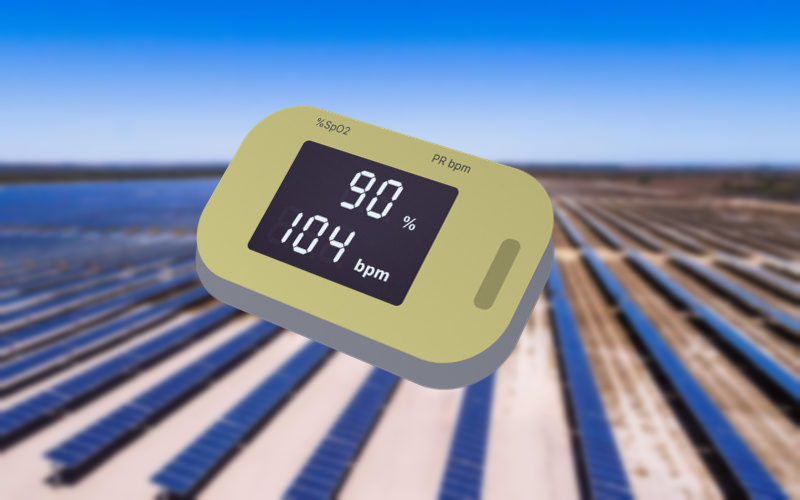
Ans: 104,bpm
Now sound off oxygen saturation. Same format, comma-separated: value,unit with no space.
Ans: 90,%
